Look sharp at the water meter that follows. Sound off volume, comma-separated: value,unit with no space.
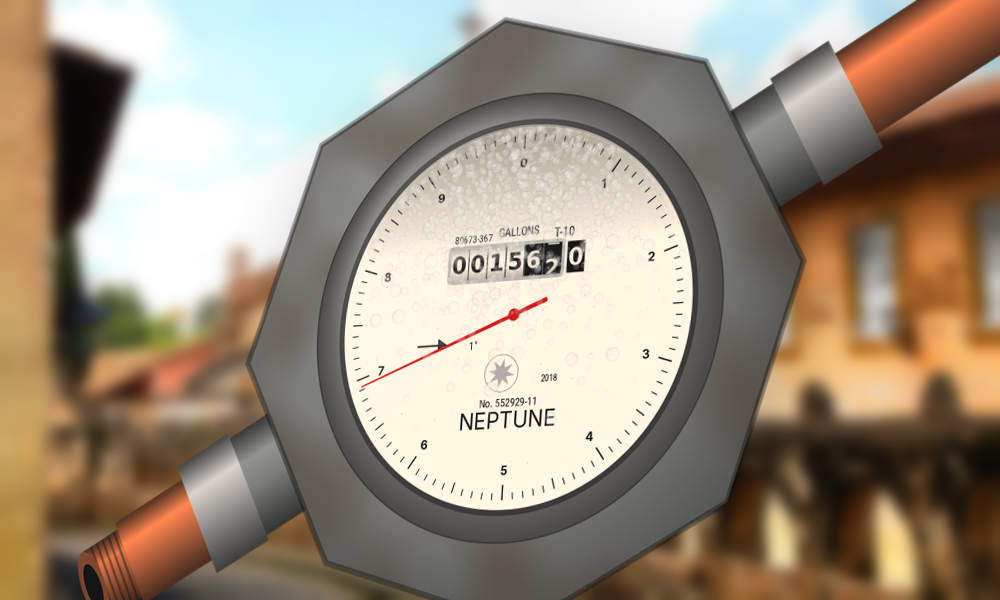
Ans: 15616.9,gal
